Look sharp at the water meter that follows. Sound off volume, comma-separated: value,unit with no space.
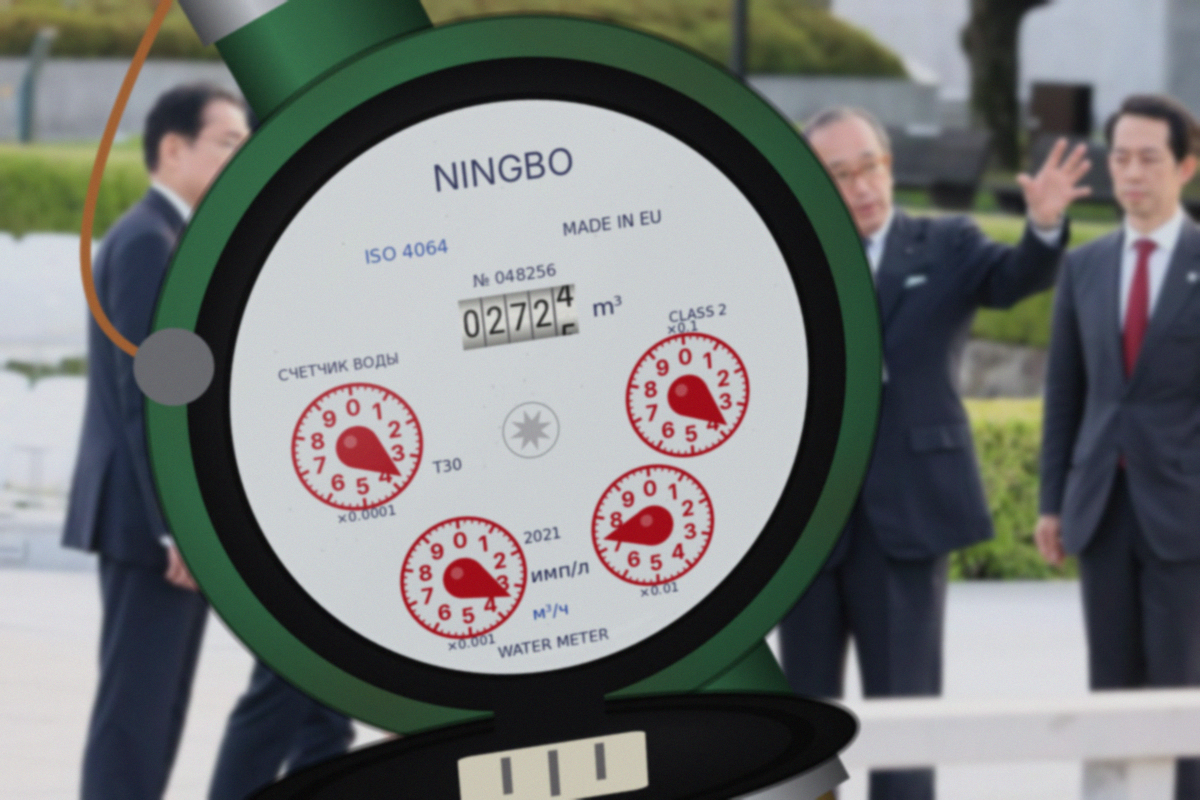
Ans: 2724.3733,m³
